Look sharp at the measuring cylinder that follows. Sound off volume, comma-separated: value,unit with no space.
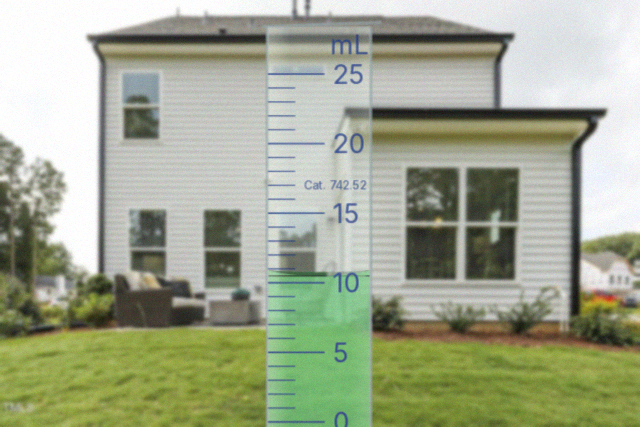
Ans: 10.5,mL
